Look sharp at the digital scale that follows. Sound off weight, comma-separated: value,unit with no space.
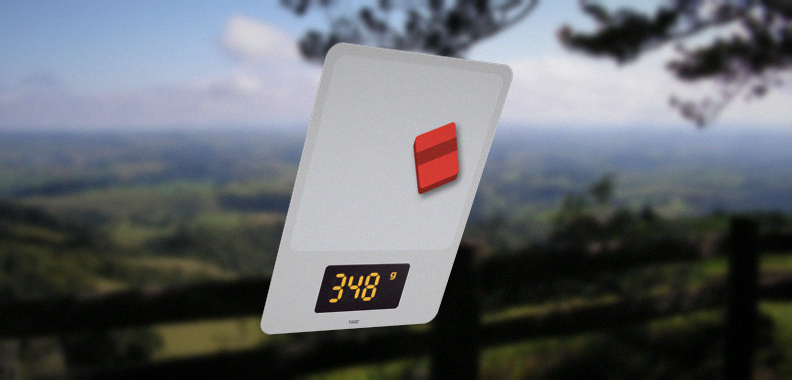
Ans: 348,g
